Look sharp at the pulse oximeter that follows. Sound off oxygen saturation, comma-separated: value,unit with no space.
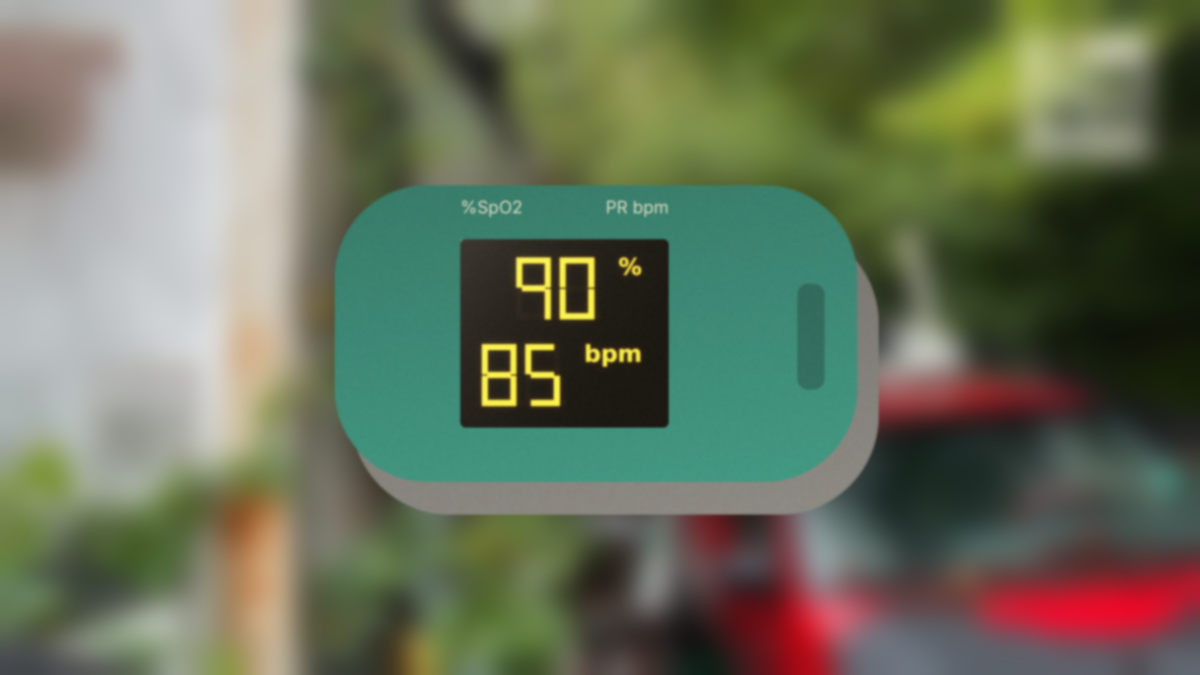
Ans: 90,%
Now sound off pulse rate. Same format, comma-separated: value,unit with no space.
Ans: 85,bpm
